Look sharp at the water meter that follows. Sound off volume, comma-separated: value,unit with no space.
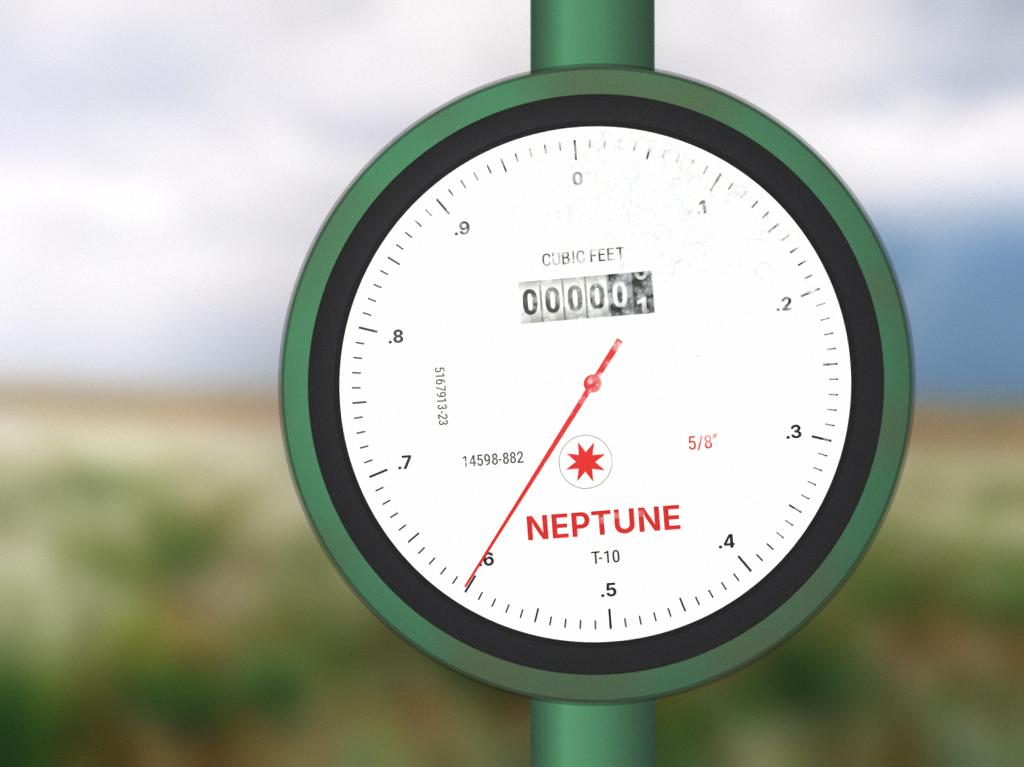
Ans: 0.60,ft³
